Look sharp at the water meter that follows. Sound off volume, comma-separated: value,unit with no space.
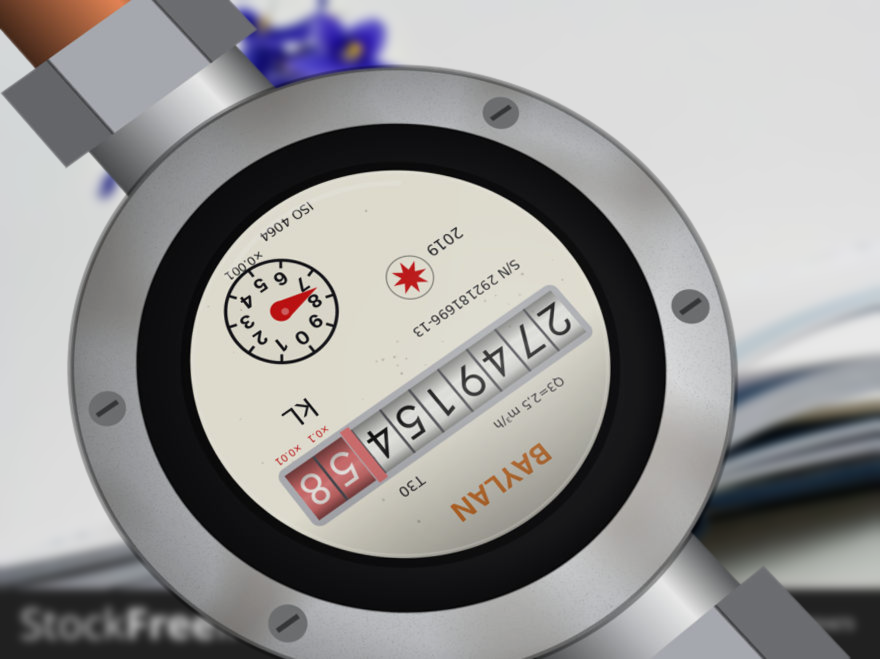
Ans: 2749154.587,kL
